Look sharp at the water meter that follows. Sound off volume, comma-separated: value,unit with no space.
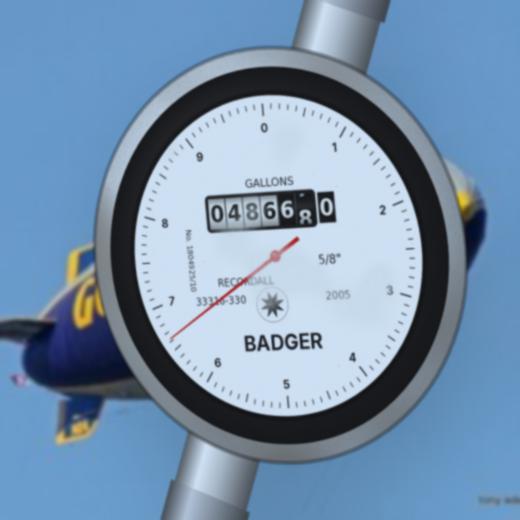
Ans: 486676.6,gal
